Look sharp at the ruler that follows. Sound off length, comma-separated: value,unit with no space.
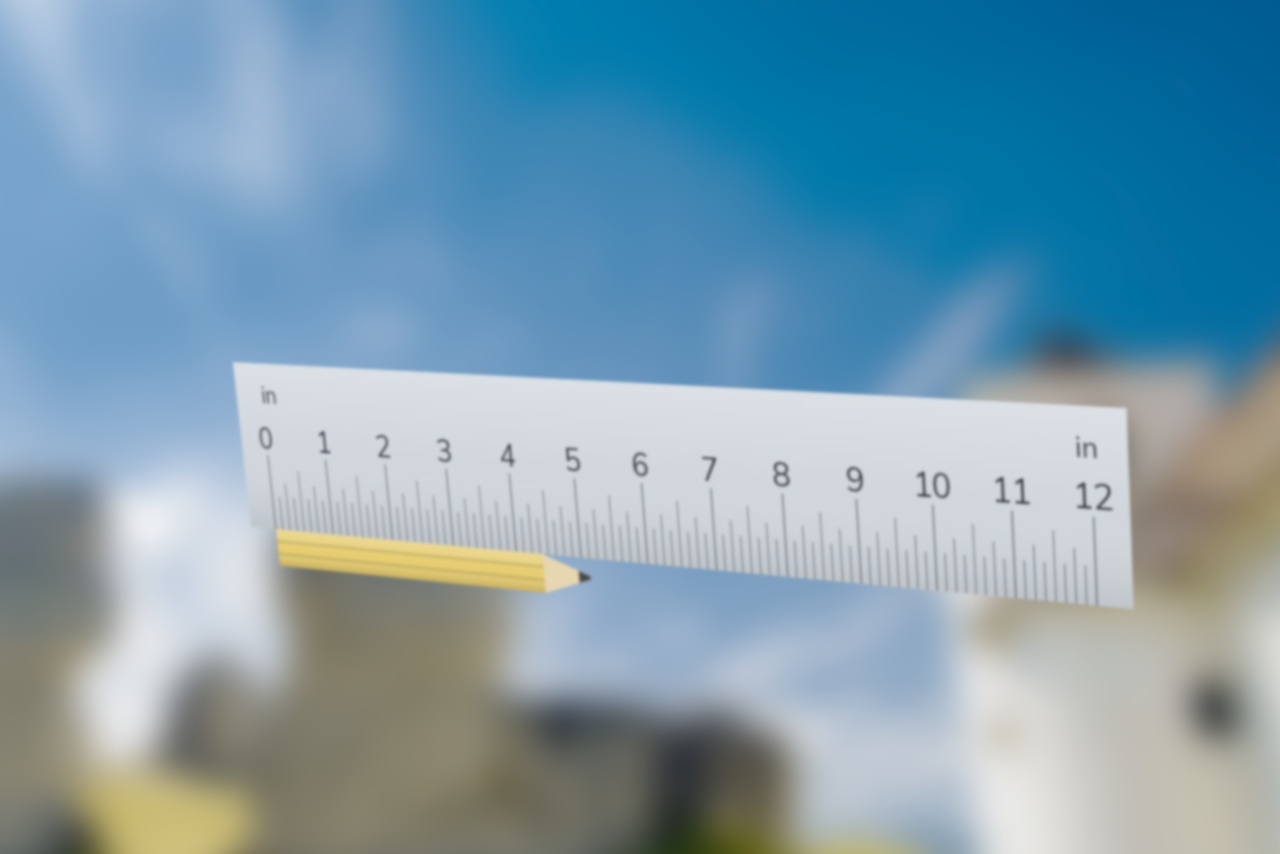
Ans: 5.125,in
